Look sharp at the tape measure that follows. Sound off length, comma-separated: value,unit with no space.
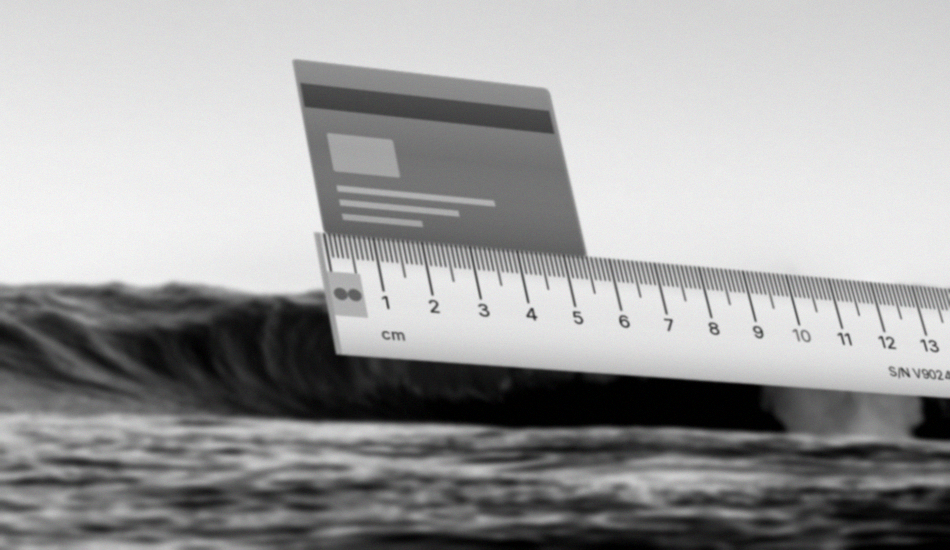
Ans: 5.5,cm
